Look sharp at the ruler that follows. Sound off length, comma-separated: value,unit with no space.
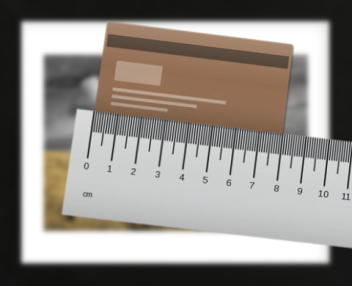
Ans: 8,cm
